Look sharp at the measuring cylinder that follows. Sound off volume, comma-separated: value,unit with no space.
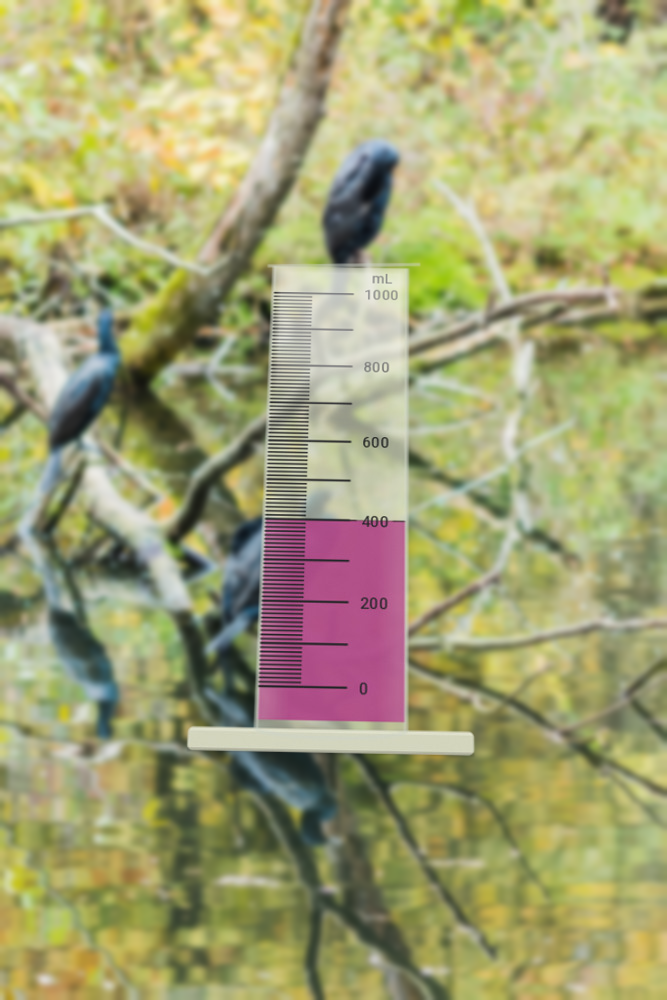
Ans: 400,mL
